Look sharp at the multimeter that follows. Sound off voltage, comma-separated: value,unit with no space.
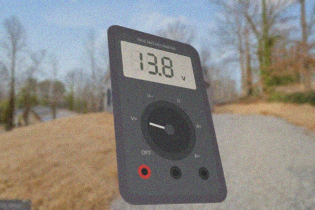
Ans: 13.8,V
